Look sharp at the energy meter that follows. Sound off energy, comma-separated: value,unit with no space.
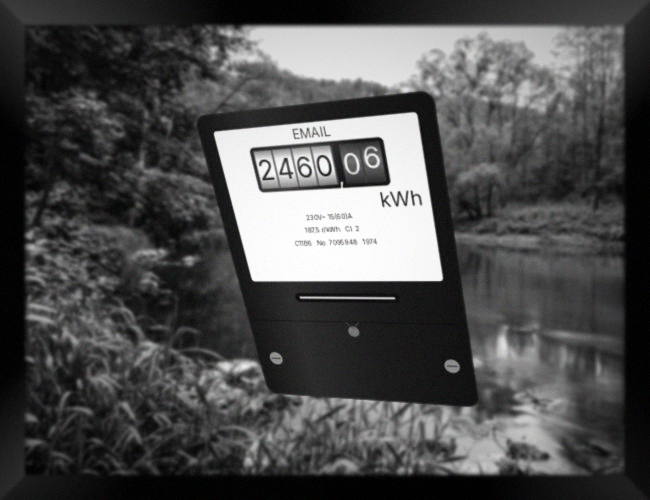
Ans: 2460.06,kWh
